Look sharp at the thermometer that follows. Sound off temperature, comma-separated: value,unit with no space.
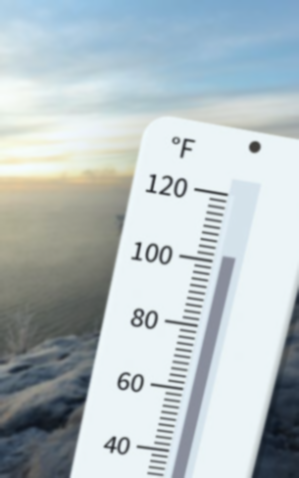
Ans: 102,°F
